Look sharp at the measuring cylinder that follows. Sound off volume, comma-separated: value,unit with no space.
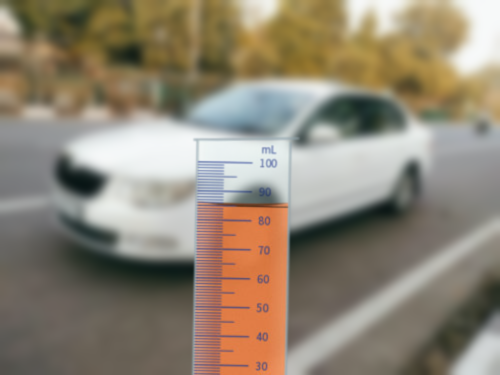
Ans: 85,mL
